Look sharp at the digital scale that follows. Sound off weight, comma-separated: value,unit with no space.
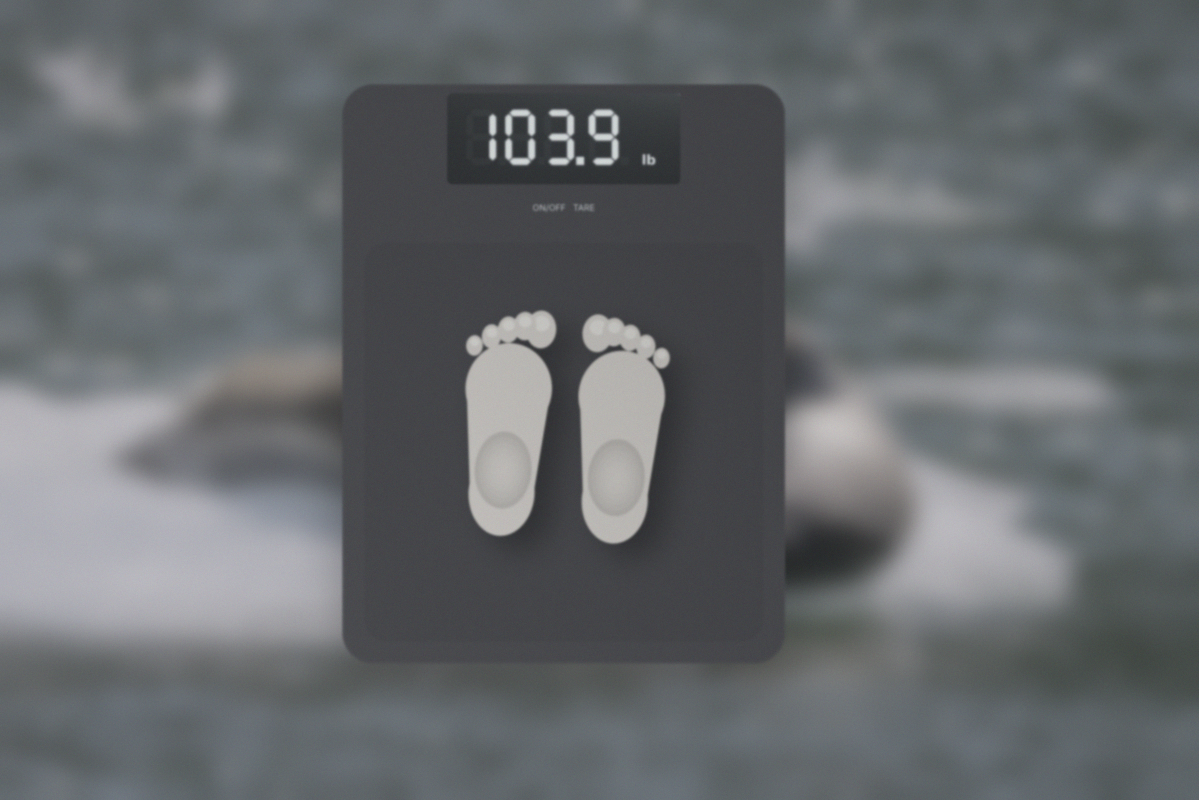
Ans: 103.9,lb
